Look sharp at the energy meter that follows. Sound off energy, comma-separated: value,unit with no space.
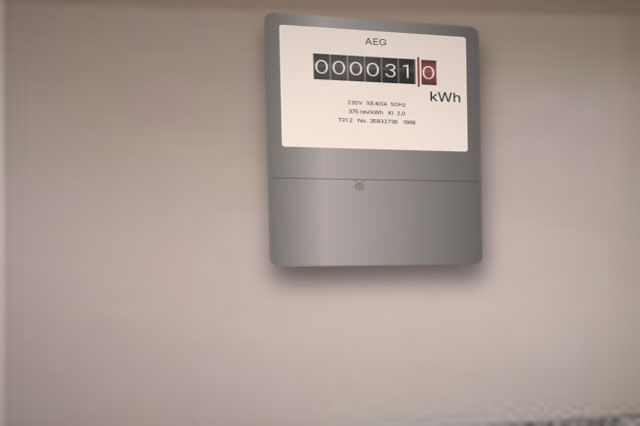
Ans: 31.0,kWh
